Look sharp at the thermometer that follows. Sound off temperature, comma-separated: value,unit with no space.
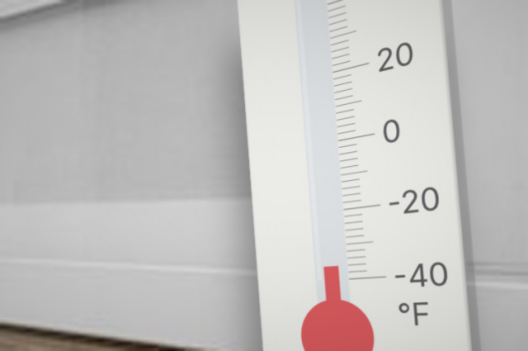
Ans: -36,°F
